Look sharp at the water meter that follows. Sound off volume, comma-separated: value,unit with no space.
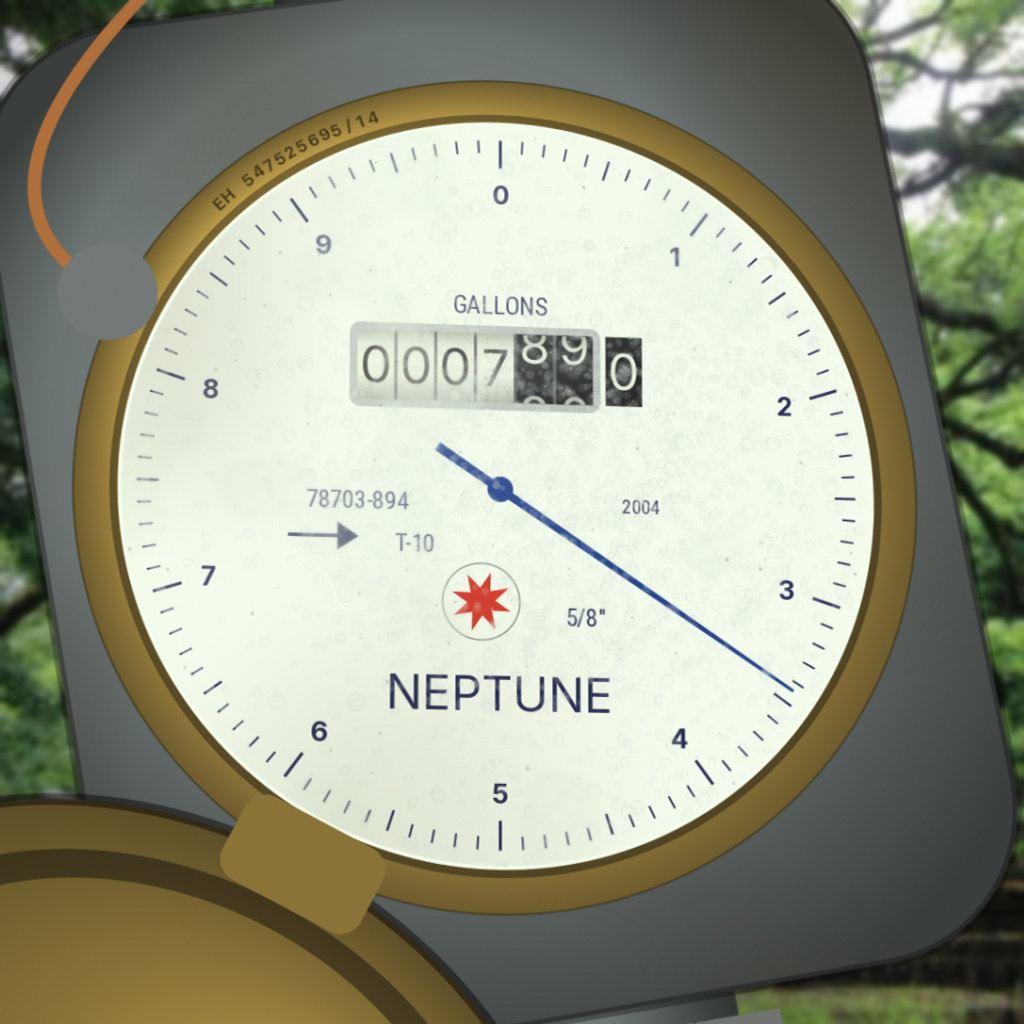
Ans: 7893.4,gal
